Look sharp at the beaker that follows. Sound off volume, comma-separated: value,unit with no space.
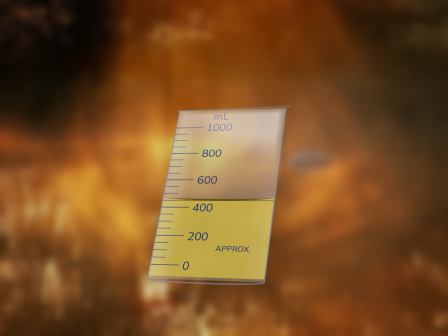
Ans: 450,mL
